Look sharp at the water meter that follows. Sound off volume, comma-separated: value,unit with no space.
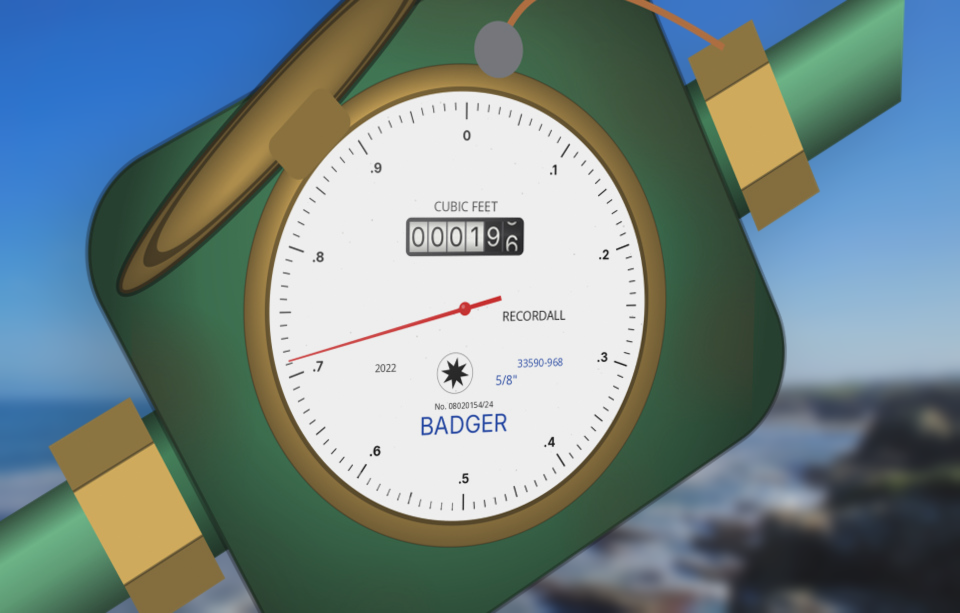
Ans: 195.71,ft³
